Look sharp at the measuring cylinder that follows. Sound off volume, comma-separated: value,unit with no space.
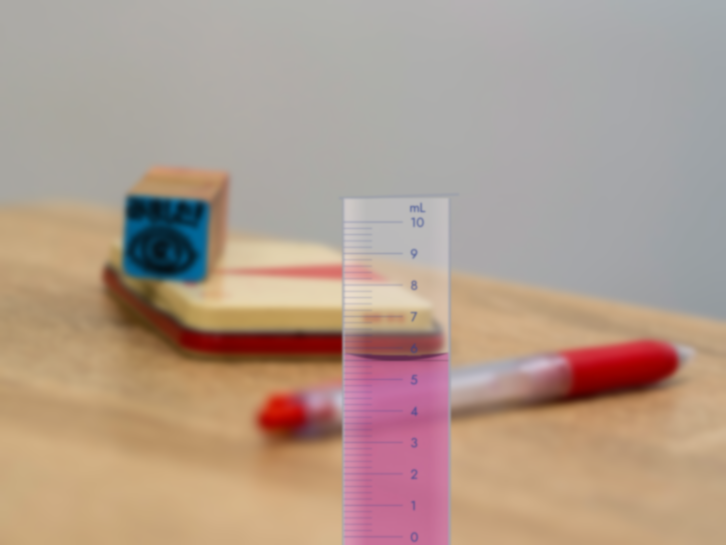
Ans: 5.6,mL
